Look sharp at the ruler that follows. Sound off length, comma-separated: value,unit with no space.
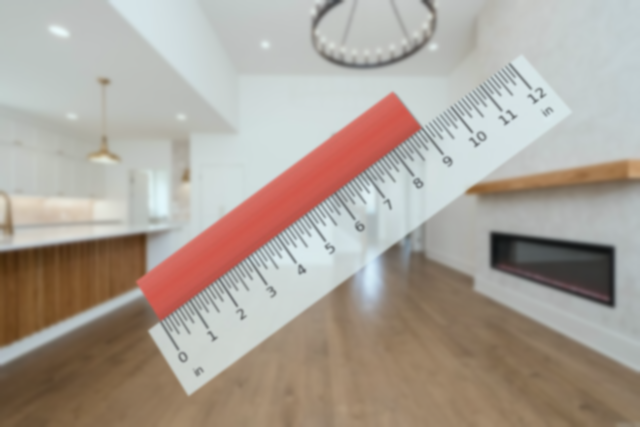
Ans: 9,in
